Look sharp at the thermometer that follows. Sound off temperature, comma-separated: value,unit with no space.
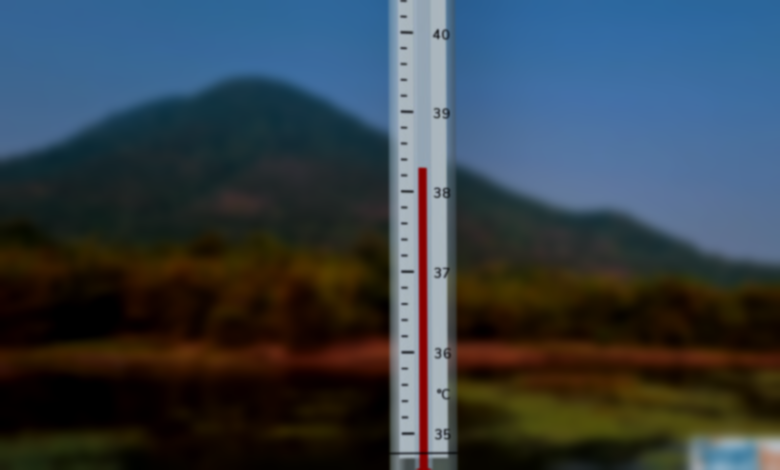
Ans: 38.3,°C
